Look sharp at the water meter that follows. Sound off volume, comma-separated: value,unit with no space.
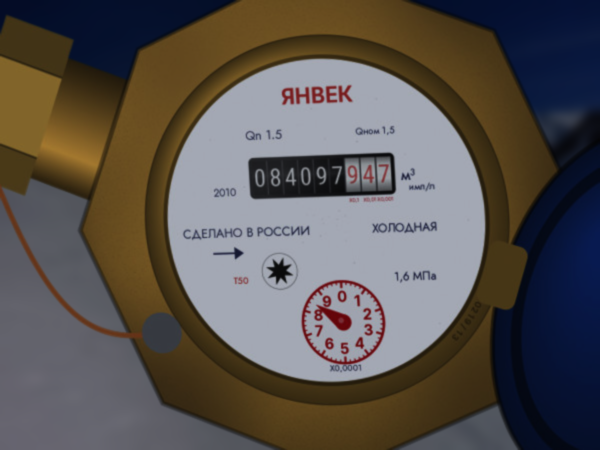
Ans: 84097.9478,m³
